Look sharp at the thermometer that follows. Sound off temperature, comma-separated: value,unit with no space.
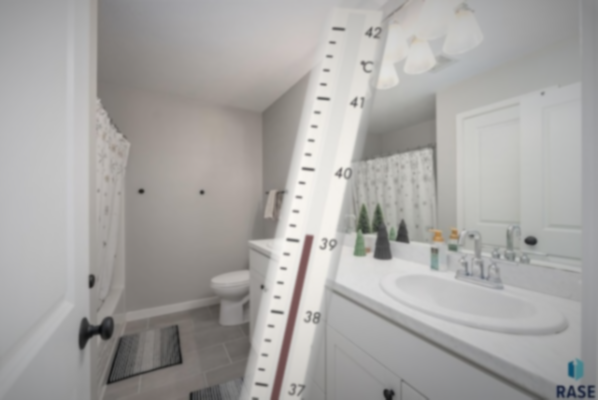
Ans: 39.1,°C
